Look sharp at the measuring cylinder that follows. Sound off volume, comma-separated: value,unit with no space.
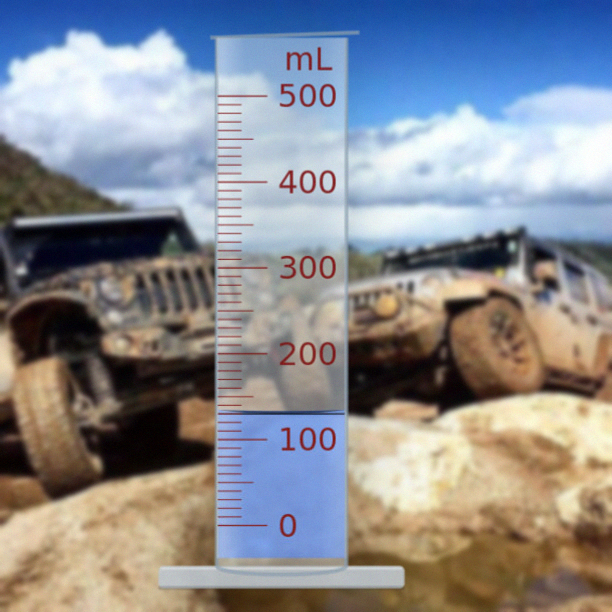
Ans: 130,mL
